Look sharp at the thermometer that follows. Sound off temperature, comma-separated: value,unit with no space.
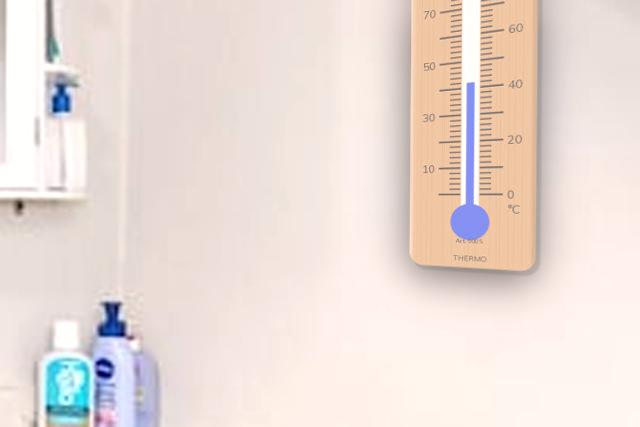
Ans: 42,°C
